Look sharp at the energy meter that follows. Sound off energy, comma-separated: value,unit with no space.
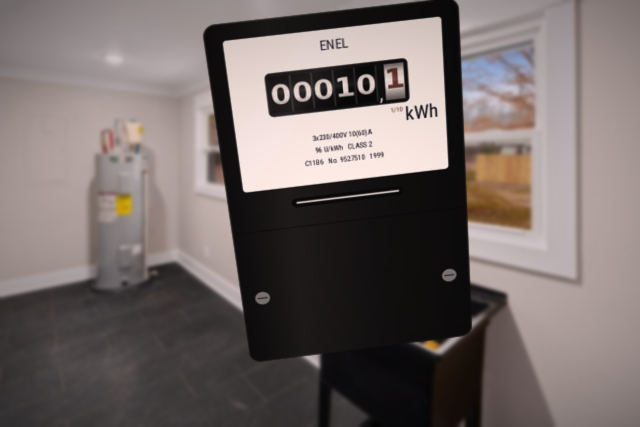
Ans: 10.1,kWh
